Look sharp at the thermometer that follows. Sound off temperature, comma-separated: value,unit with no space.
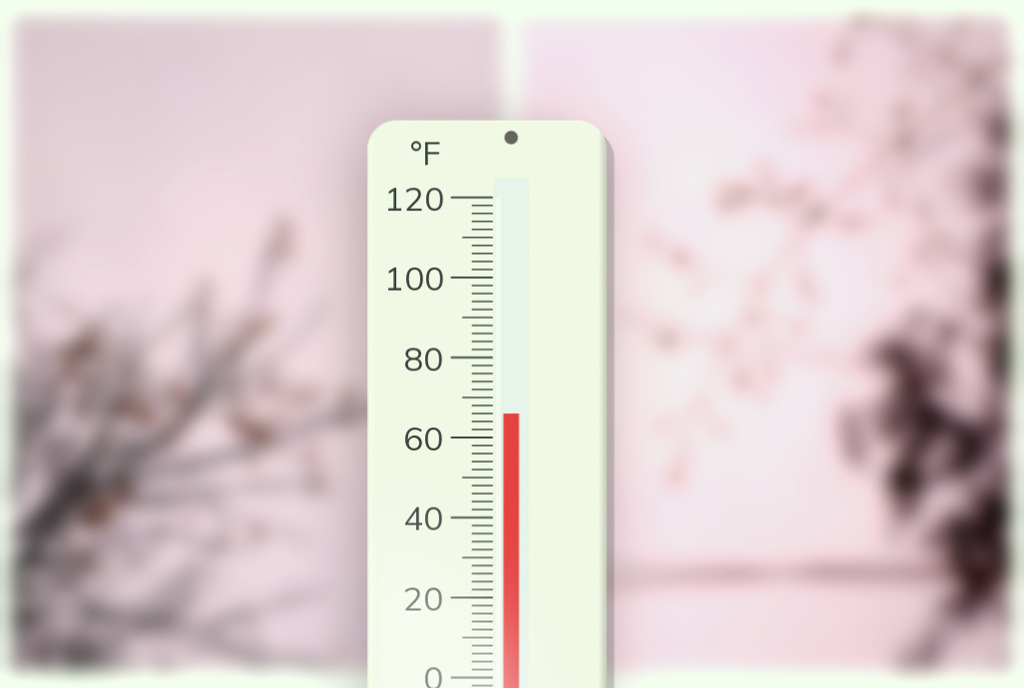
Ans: 66,°F
